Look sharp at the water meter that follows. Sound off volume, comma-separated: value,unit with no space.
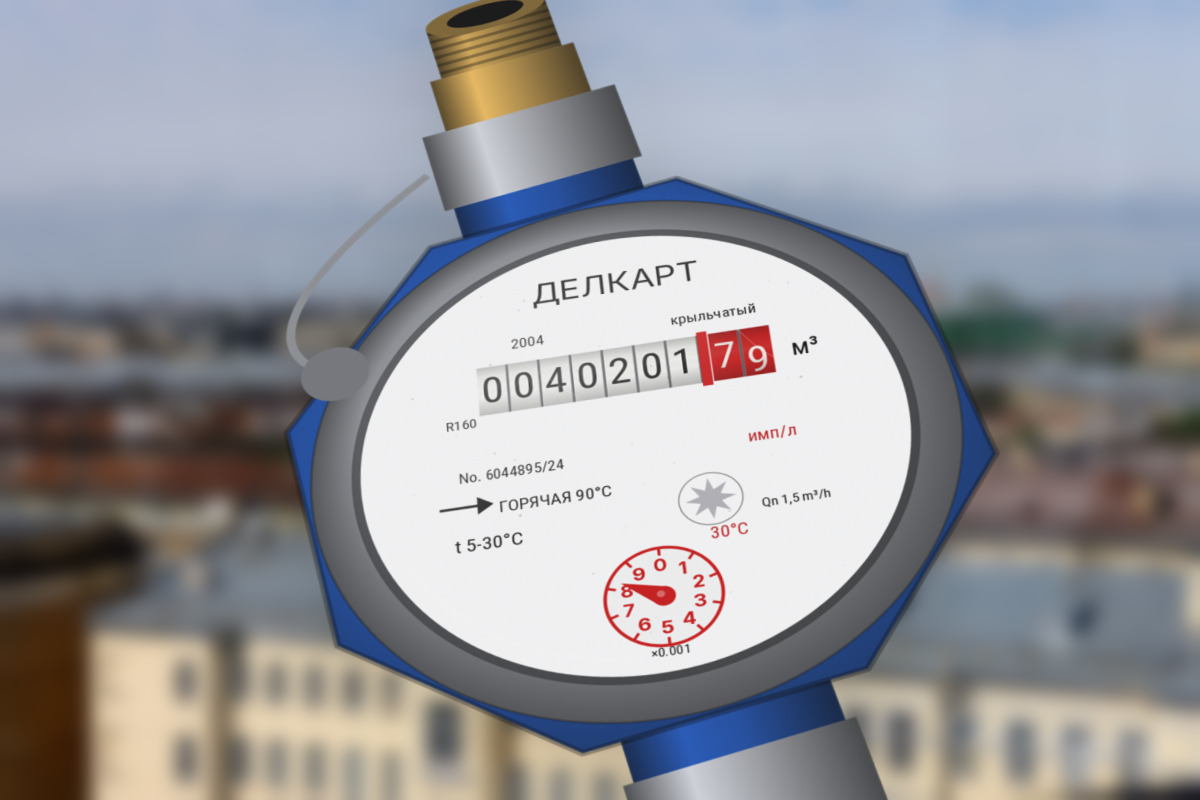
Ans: 40201.788,m³
